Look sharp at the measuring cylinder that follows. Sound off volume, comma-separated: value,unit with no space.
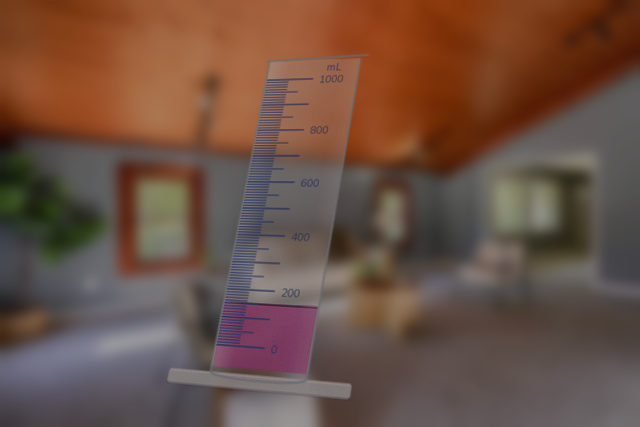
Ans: 150,mL
